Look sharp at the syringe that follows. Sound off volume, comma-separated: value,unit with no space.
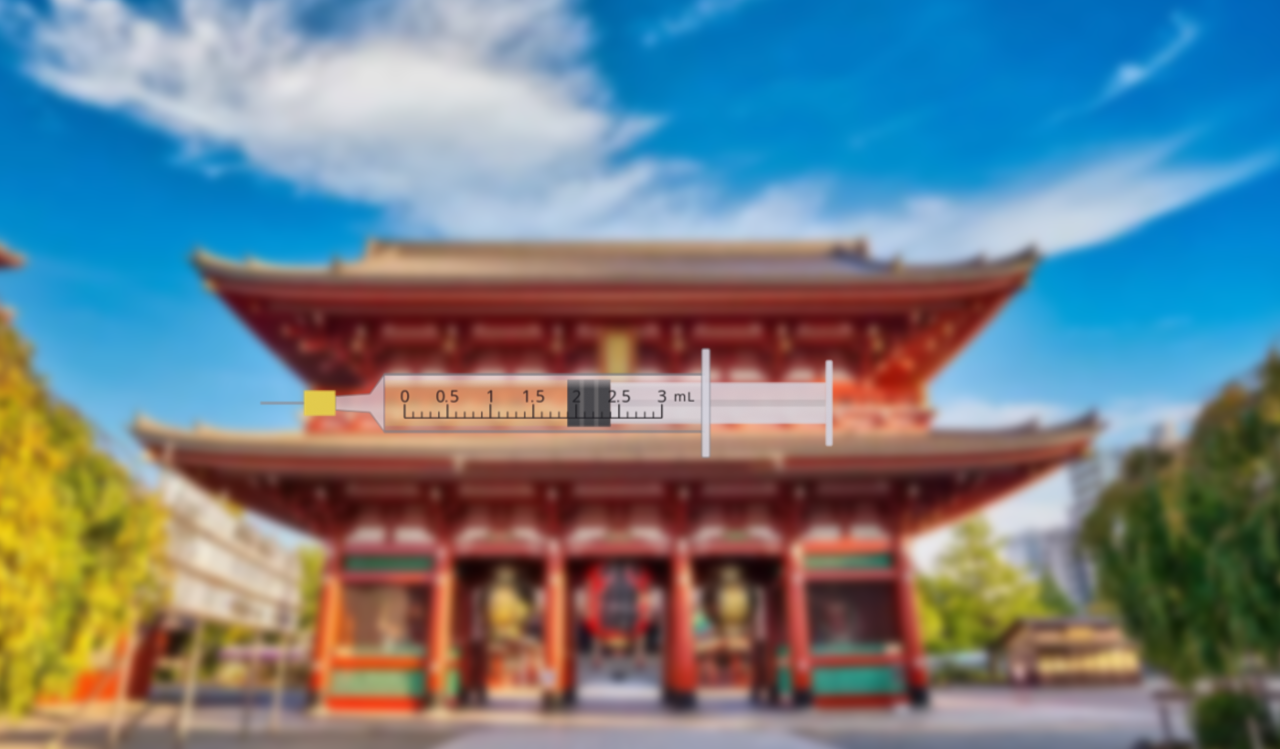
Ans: 1.9,mL
